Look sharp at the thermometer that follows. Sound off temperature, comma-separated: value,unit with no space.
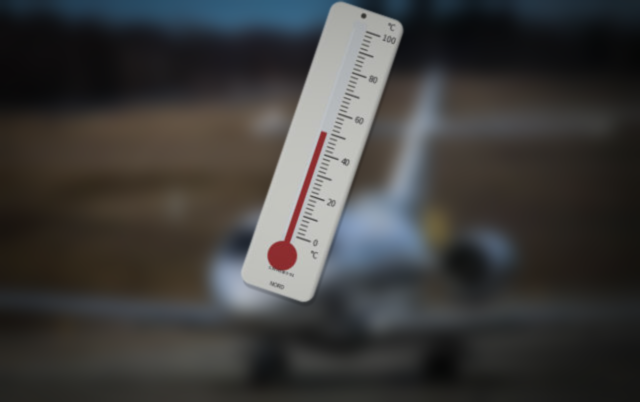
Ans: 50,°C
